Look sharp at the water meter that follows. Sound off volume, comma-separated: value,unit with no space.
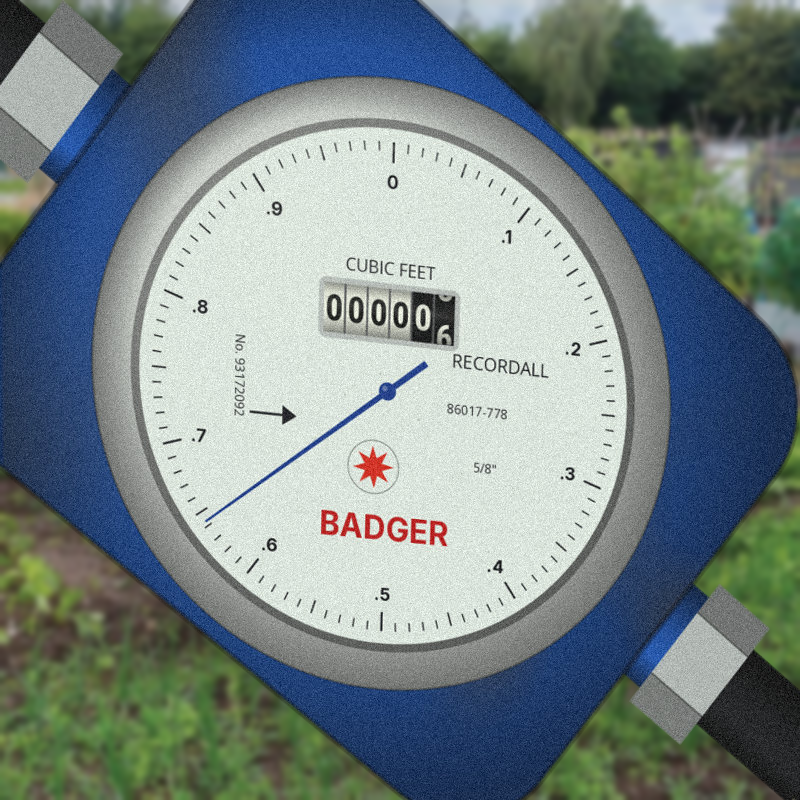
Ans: 5.64,ft³
